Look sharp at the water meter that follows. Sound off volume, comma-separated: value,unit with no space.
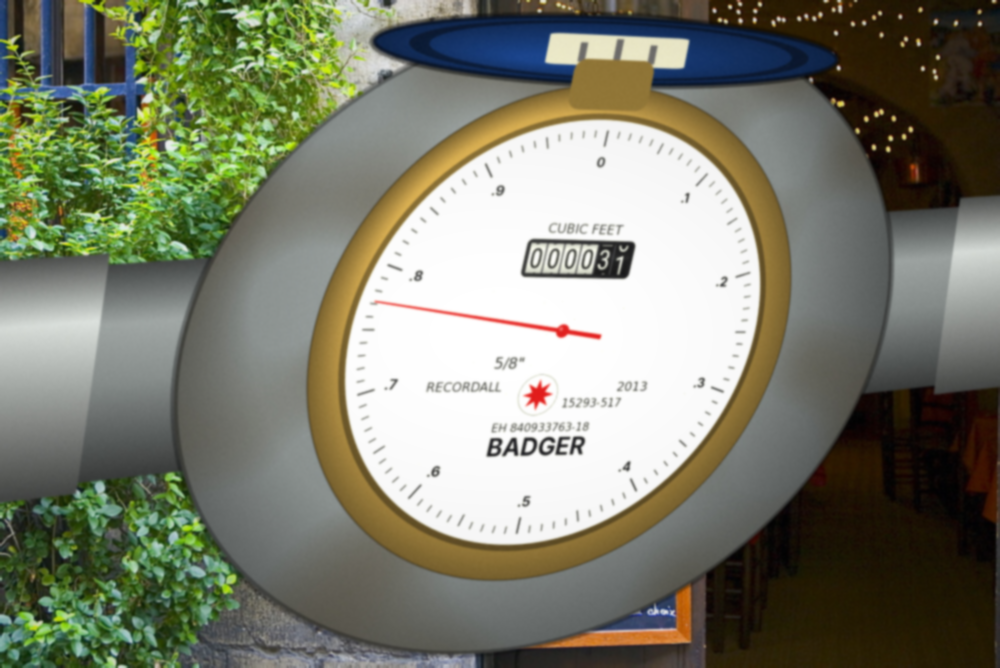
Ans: 30.77,ft³
